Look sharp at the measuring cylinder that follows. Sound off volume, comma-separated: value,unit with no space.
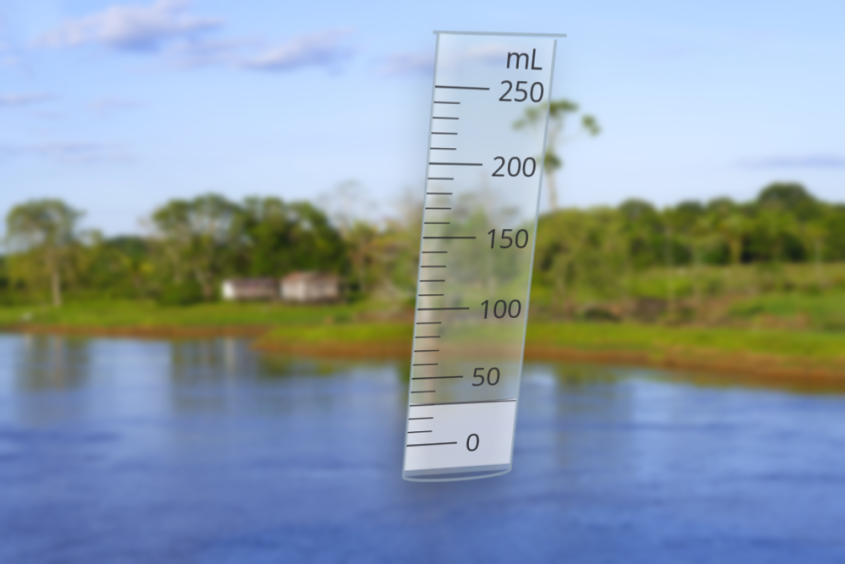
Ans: 30,mL
